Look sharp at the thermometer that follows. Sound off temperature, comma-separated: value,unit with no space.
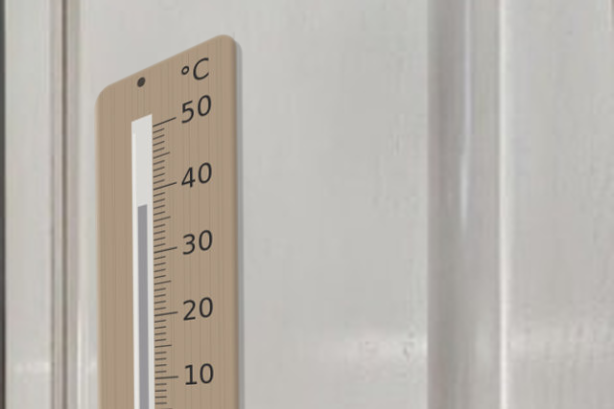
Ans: 38,°C
